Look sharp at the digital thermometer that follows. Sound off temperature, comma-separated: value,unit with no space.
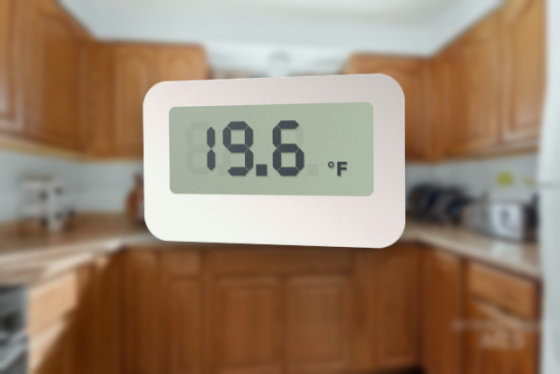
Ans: 19.6,°F
